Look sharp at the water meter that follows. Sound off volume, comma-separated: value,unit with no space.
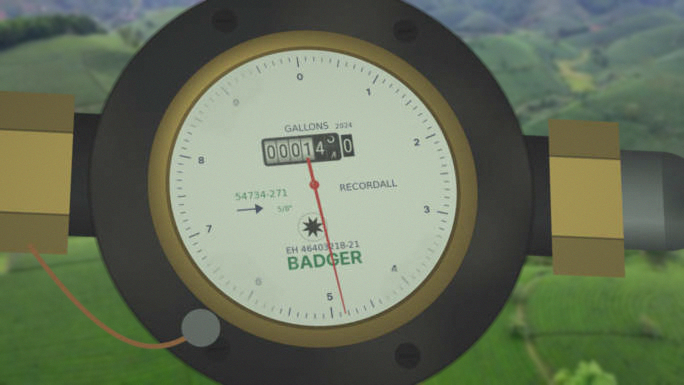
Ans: 1434.8,gal
